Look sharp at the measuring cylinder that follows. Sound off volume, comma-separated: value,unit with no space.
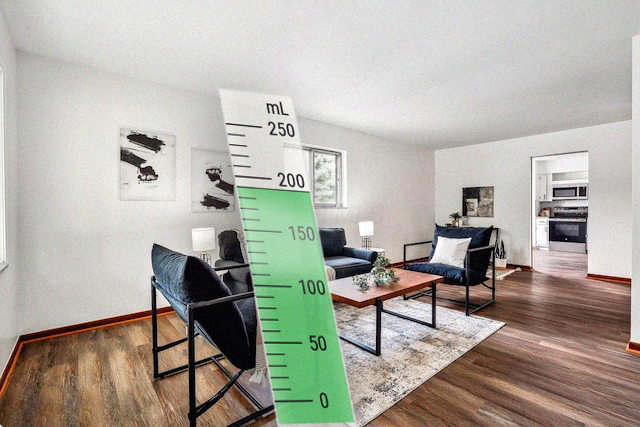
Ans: 190,mL
